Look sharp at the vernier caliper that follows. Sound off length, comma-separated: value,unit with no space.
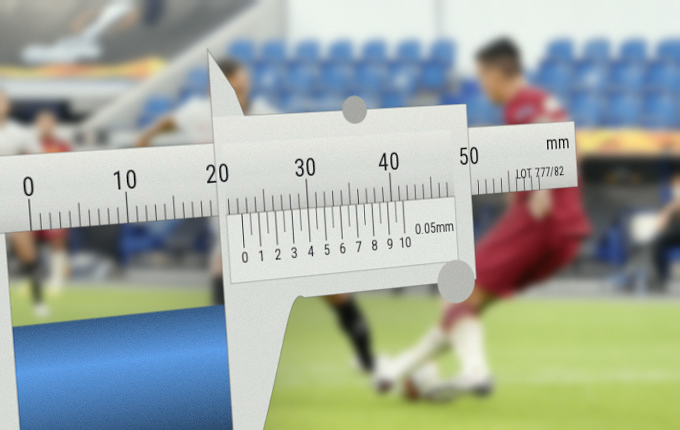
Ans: 22.4,mm
